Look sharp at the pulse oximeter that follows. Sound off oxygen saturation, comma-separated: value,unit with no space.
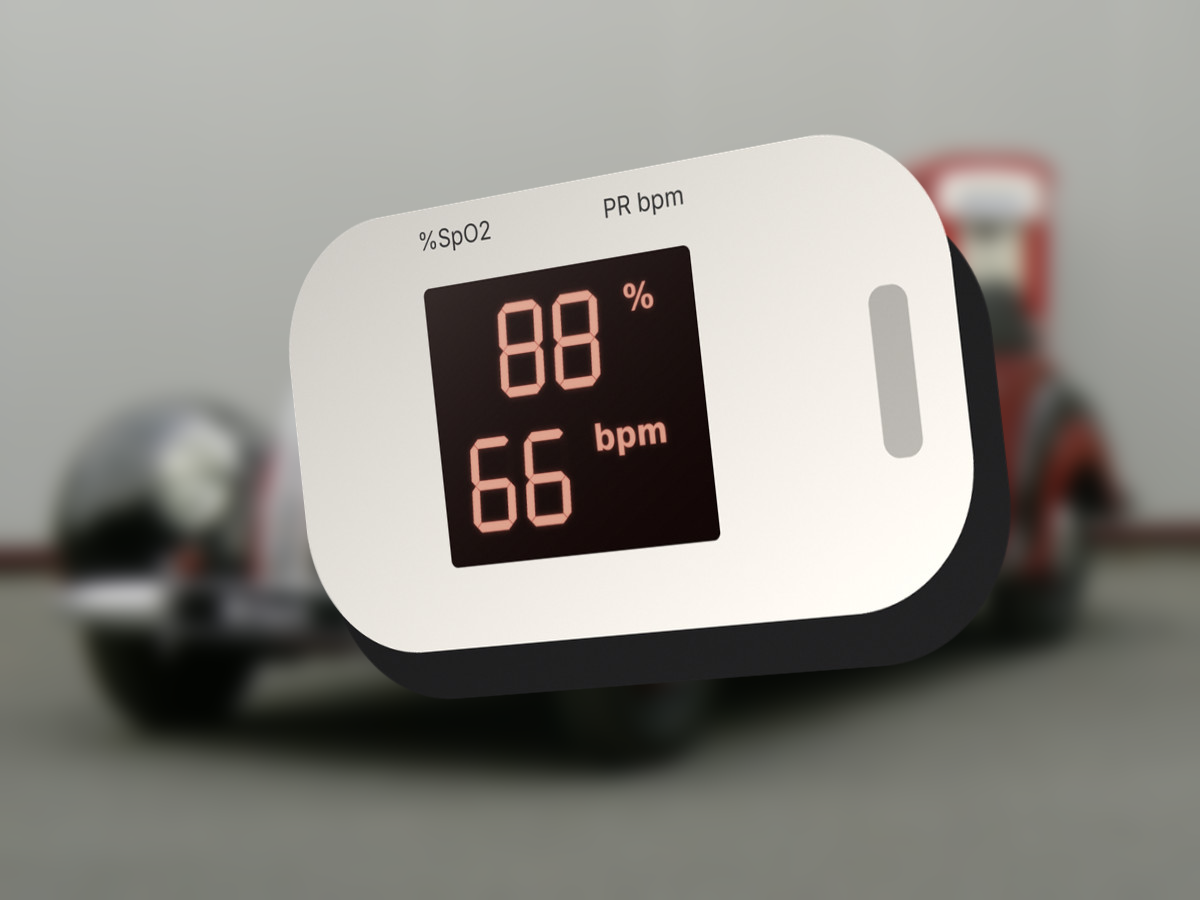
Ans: 88,%
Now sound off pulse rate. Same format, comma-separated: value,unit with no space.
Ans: 66,bpm
